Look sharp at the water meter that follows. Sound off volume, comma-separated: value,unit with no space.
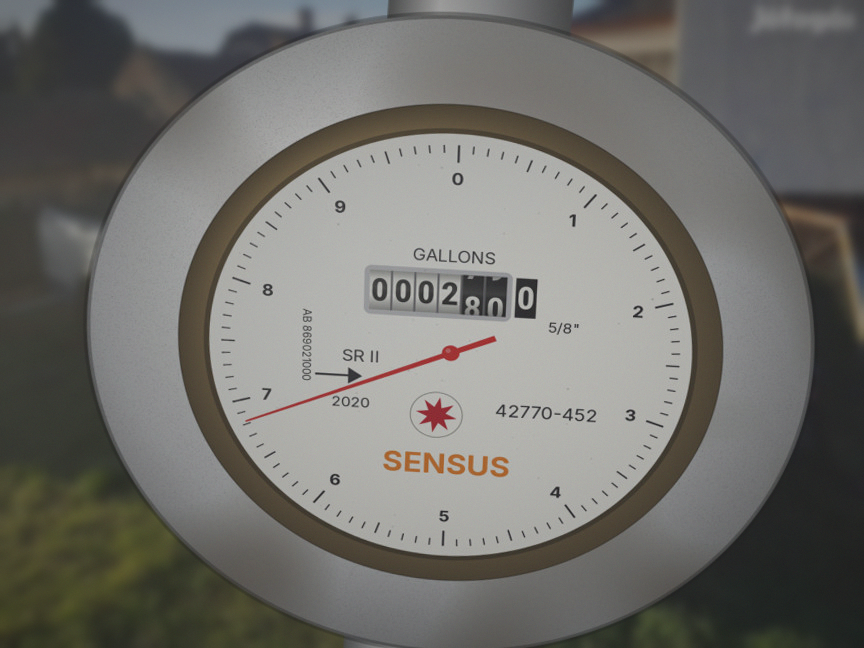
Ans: 2796.8,gal
